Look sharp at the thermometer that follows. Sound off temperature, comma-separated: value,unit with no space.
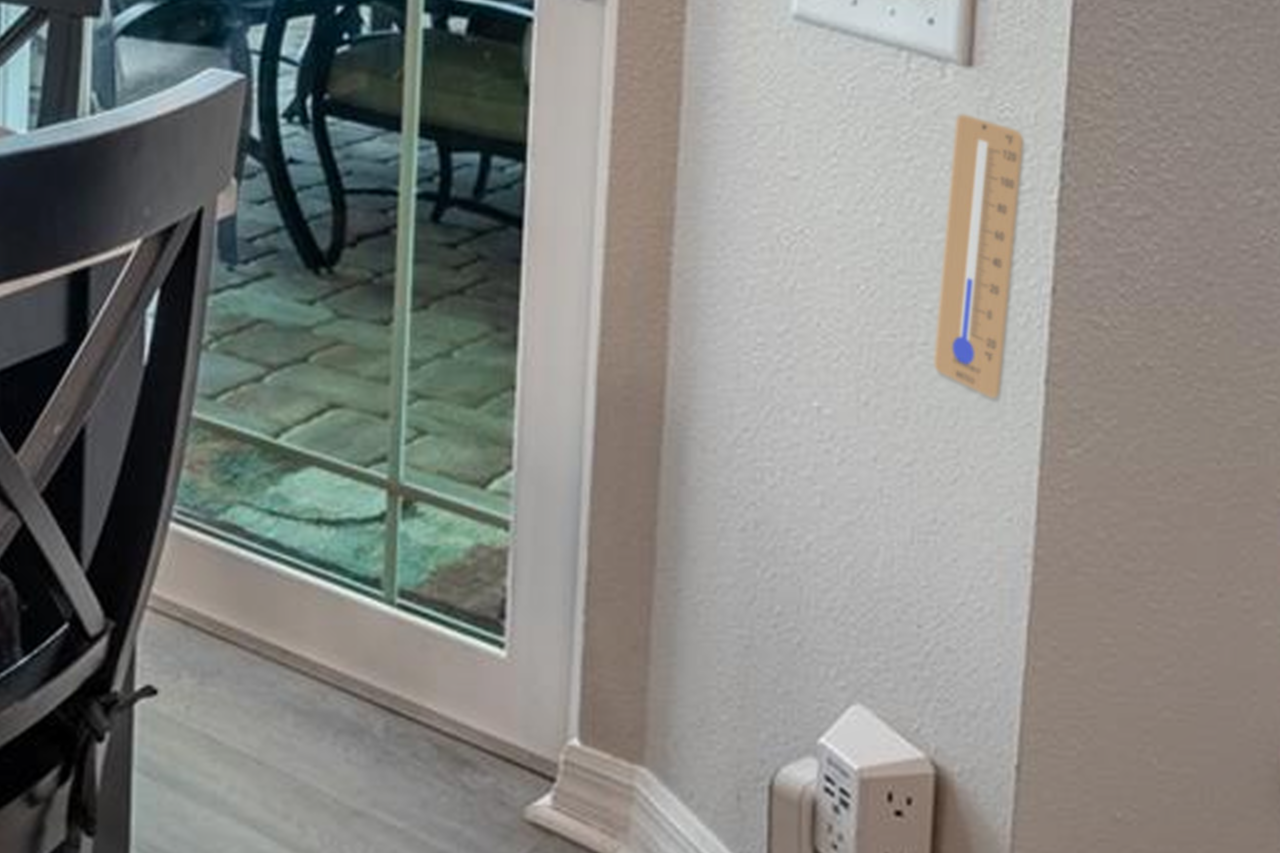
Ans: 20,°F
